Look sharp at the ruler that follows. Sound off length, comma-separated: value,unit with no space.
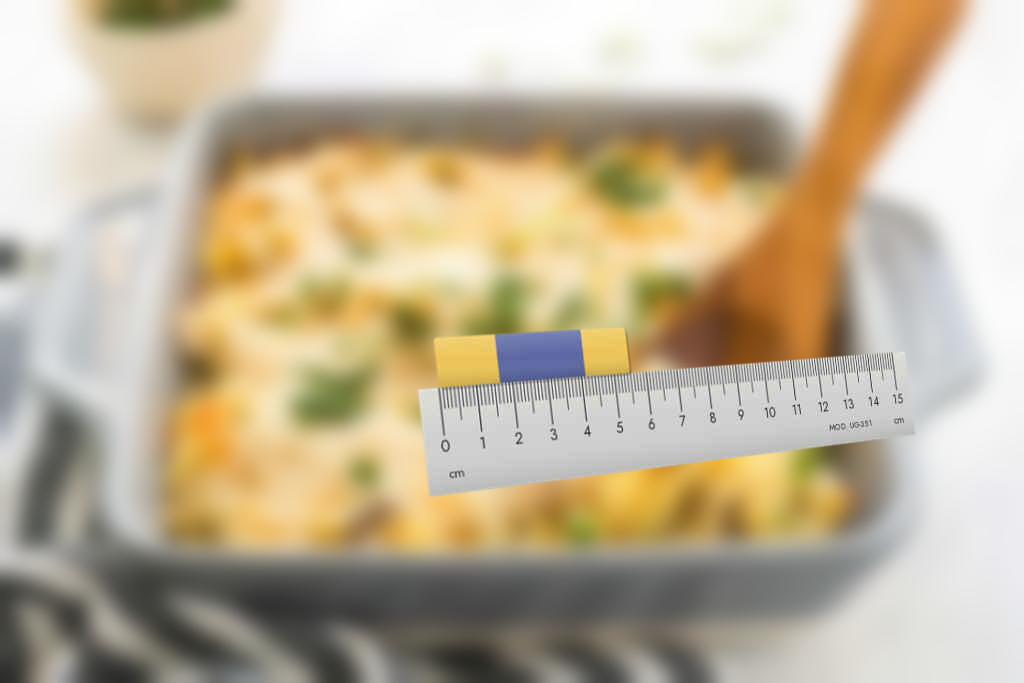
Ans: 5.5,cm
